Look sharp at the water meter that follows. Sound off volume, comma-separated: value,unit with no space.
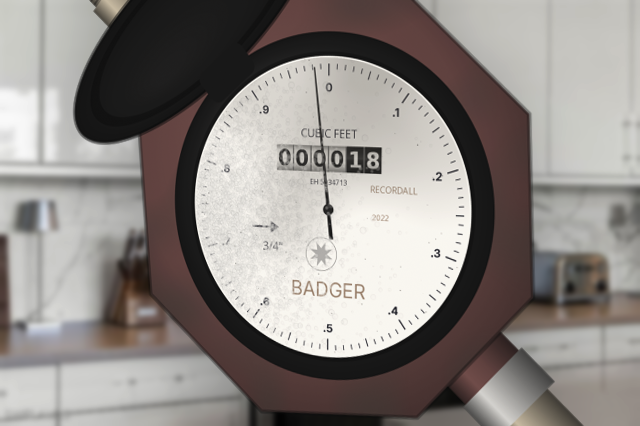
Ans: 17.98,ft³
